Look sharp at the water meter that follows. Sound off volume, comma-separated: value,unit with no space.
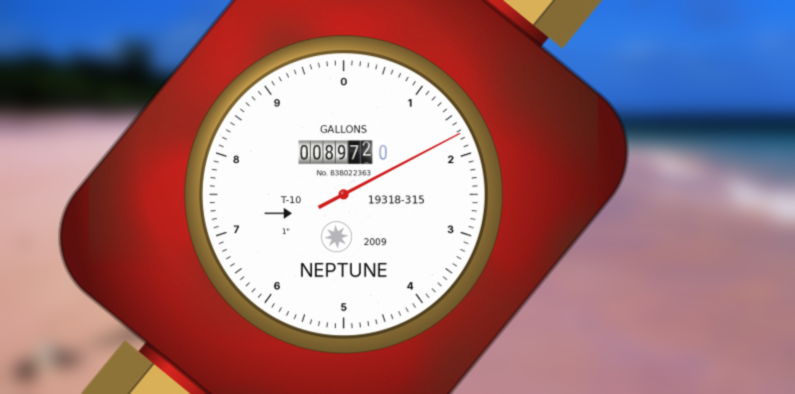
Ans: 89721.7,gal
